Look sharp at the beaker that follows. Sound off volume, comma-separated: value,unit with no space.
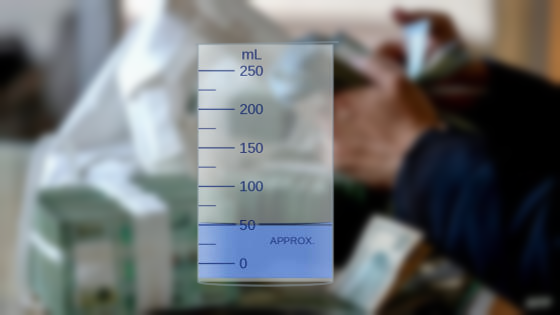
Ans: 50,mL
